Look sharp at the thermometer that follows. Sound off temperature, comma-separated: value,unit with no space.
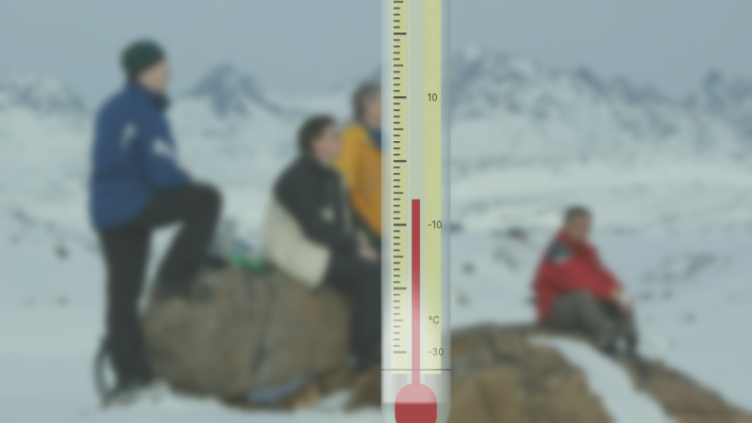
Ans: -6,°C
